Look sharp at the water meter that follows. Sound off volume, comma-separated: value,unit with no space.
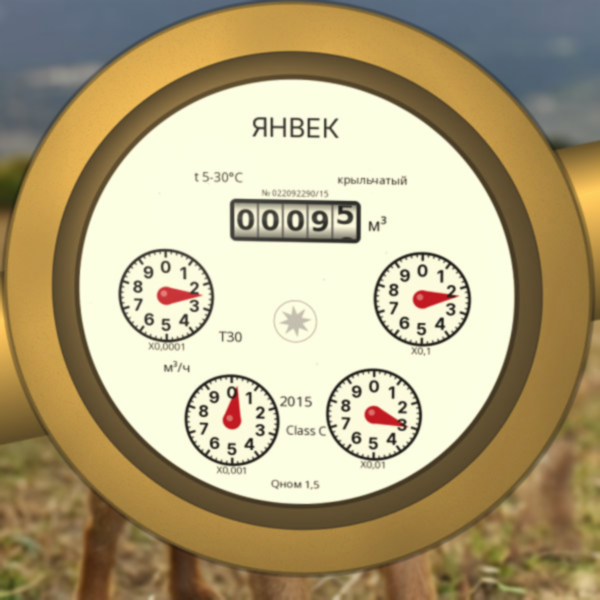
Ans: 95.2302,m³
